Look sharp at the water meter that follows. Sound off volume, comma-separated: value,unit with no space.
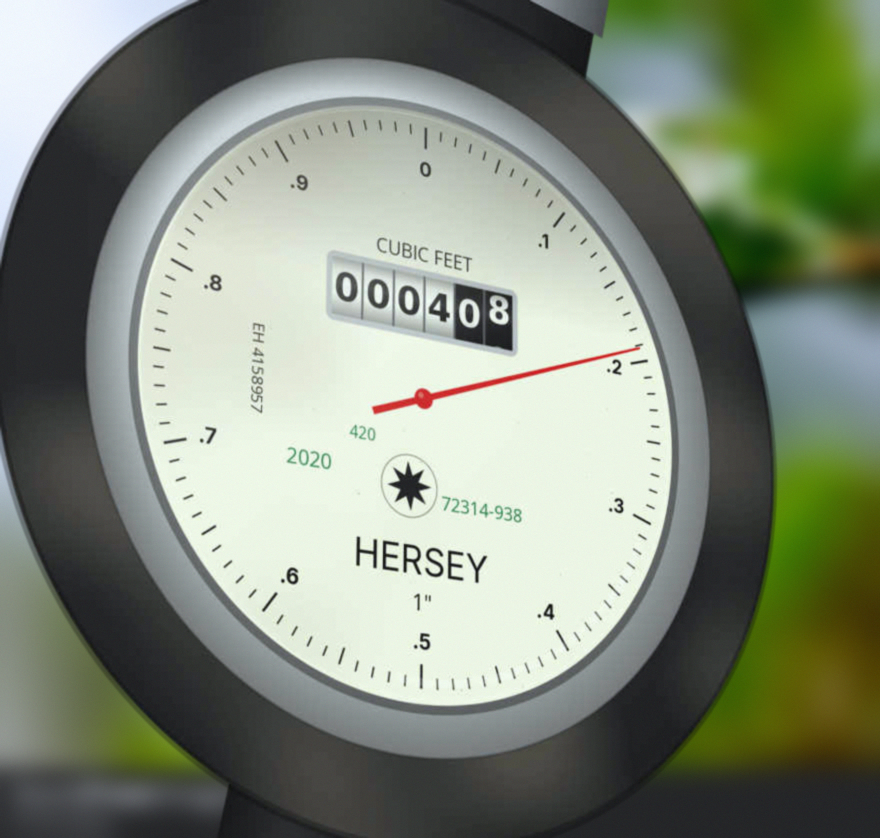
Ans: 408.19,ft³
